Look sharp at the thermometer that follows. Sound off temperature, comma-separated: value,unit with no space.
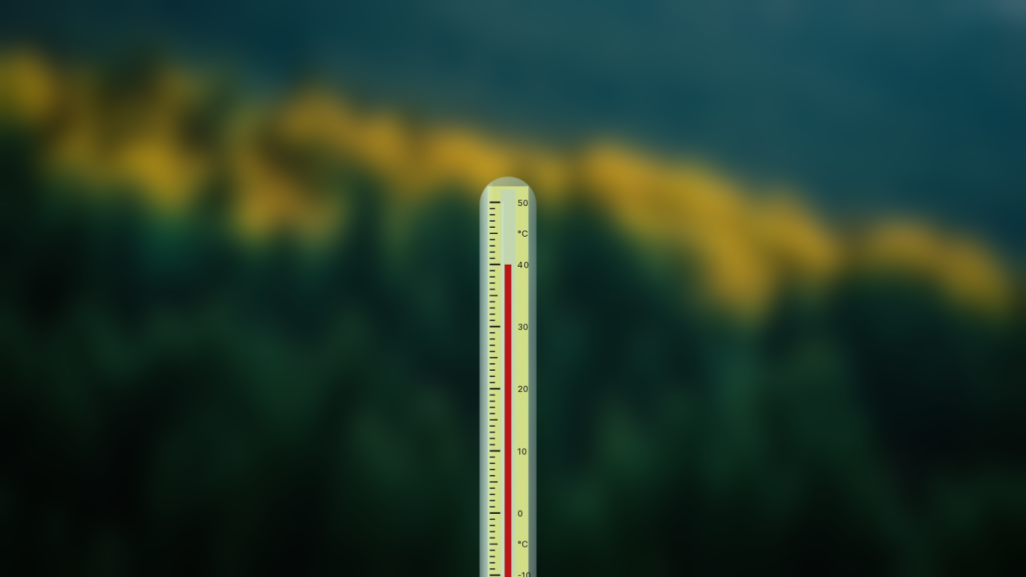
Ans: 40,°C
